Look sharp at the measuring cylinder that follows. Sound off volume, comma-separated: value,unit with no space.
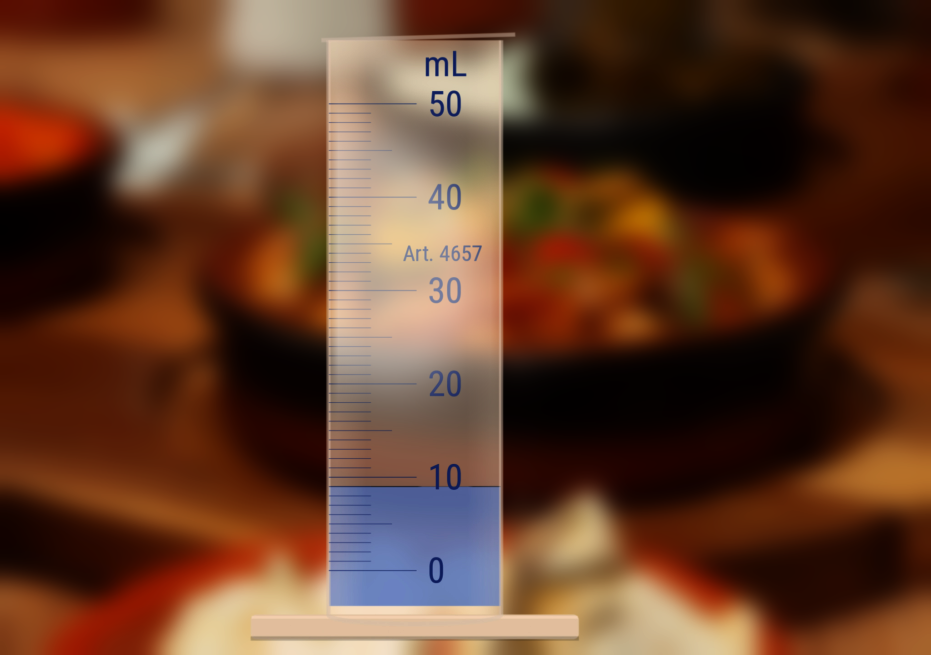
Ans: 9,mL
